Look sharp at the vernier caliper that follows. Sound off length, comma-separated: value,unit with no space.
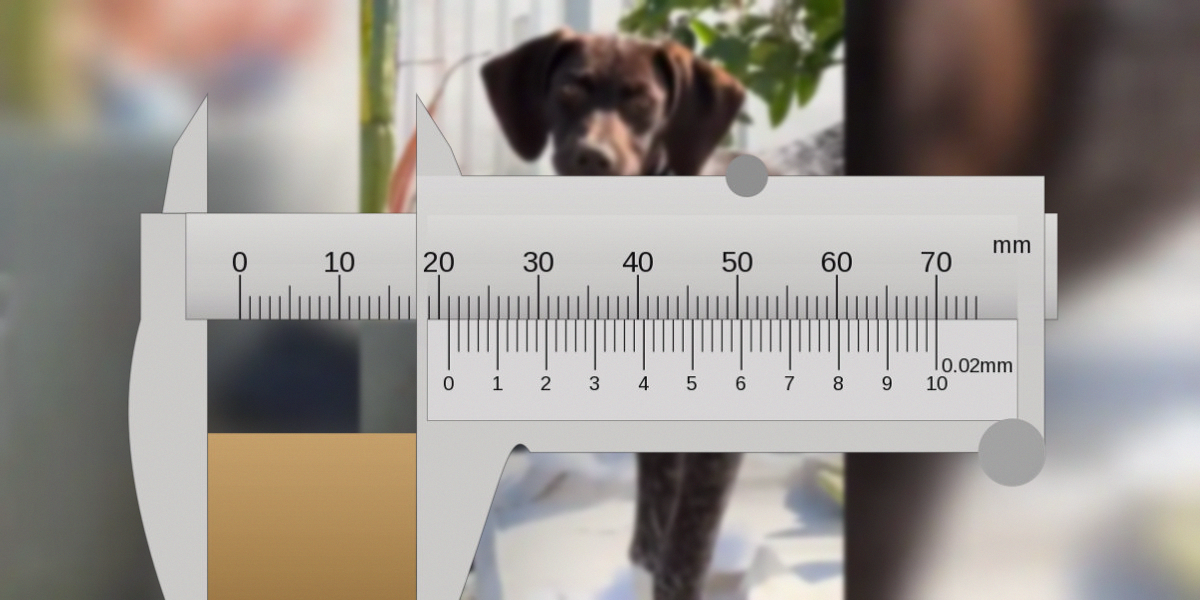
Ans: 21.0,mm
